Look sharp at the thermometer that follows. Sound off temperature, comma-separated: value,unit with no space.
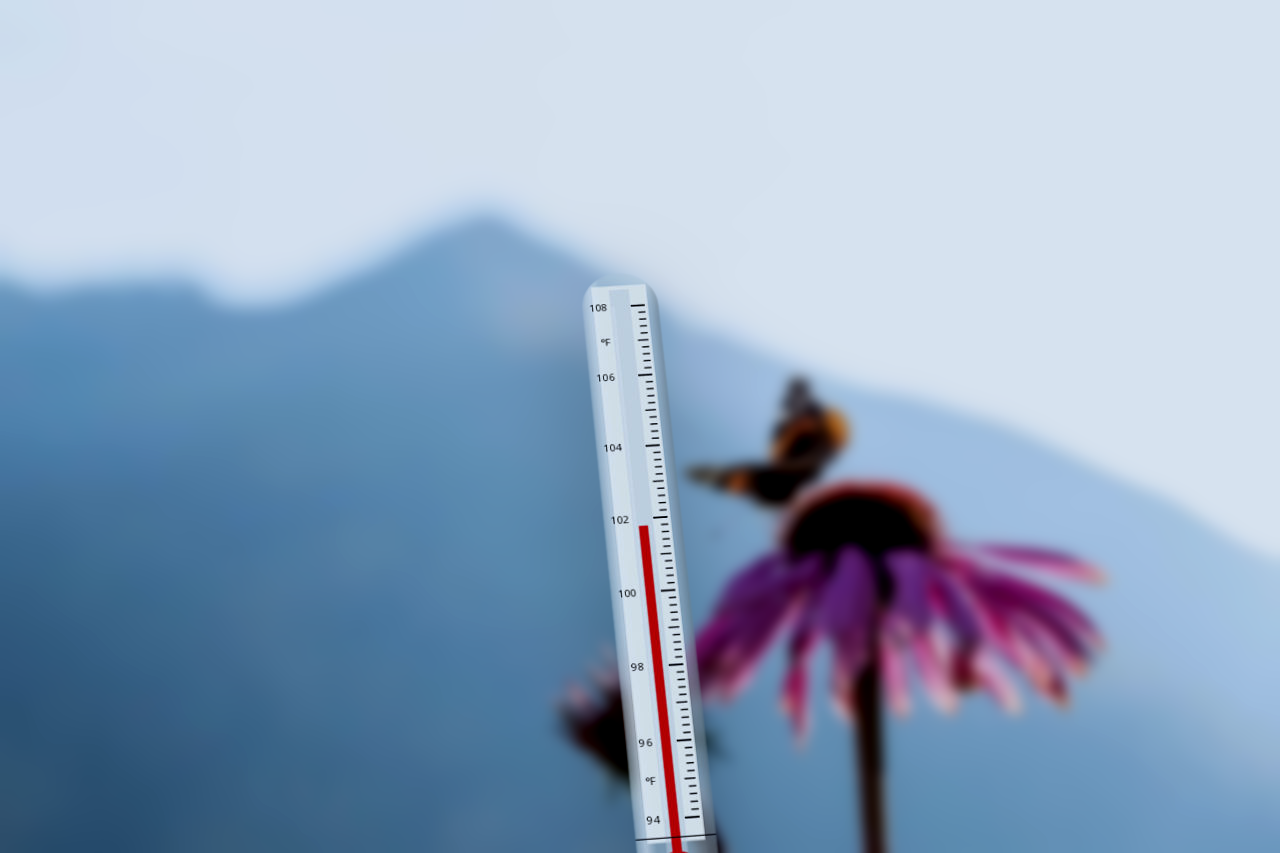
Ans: 101.8,°F
